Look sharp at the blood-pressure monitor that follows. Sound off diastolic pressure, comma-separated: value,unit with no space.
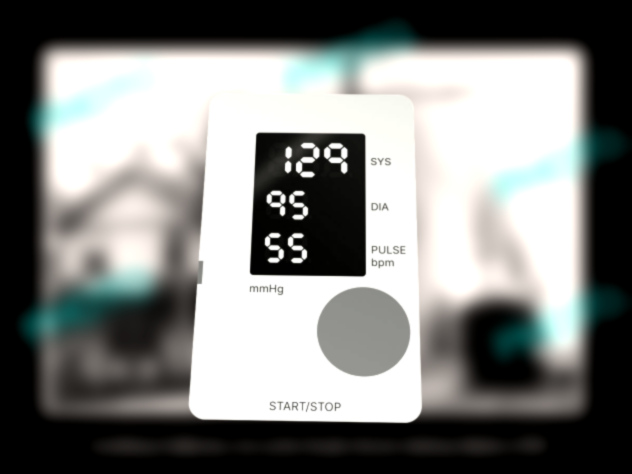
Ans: 95,mmHg
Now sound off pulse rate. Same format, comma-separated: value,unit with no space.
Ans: 55,bpm
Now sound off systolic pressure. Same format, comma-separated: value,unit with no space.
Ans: 129,mmHg
